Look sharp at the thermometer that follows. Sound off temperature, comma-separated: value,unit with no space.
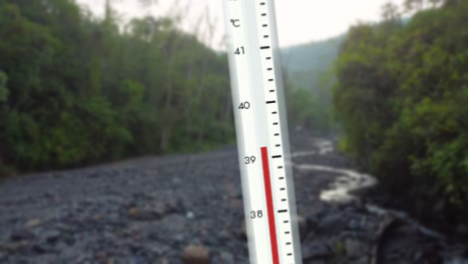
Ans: 39.2,°C
